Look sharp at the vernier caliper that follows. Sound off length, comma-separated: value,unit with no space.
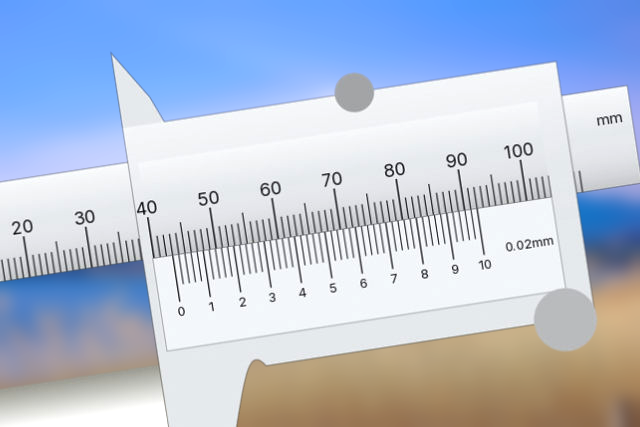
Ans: 43.0,mm
